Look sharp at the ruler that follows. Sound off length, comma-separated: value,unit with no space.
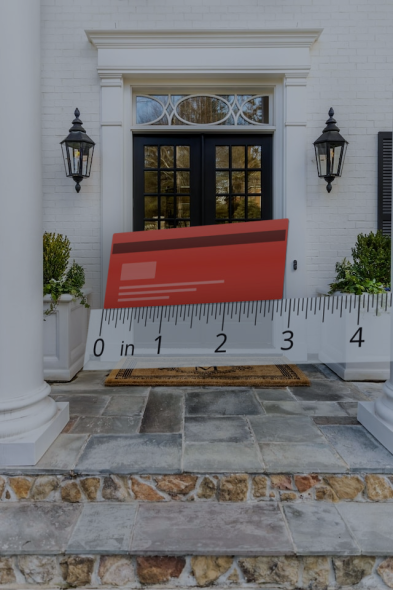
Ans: 2.875,in
